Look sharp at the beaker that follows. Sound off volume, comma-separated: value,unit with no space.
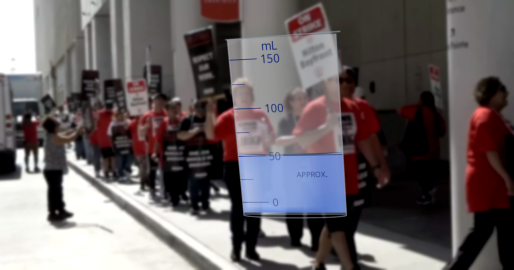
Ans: 50,mL
